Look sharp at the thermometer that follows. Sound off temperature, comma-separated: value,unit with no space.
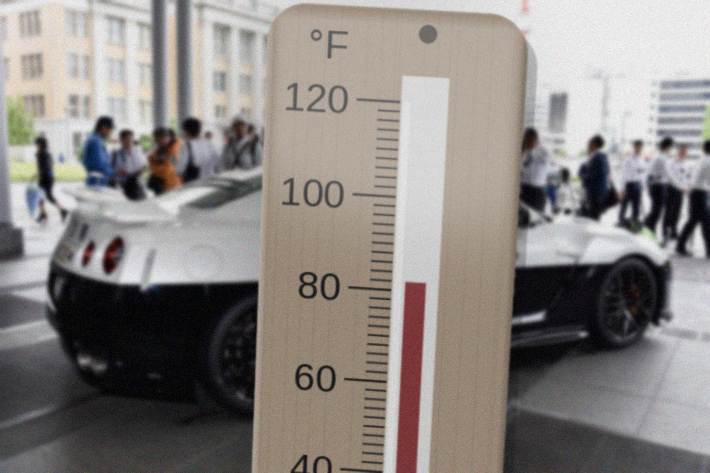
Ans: 82,°F
